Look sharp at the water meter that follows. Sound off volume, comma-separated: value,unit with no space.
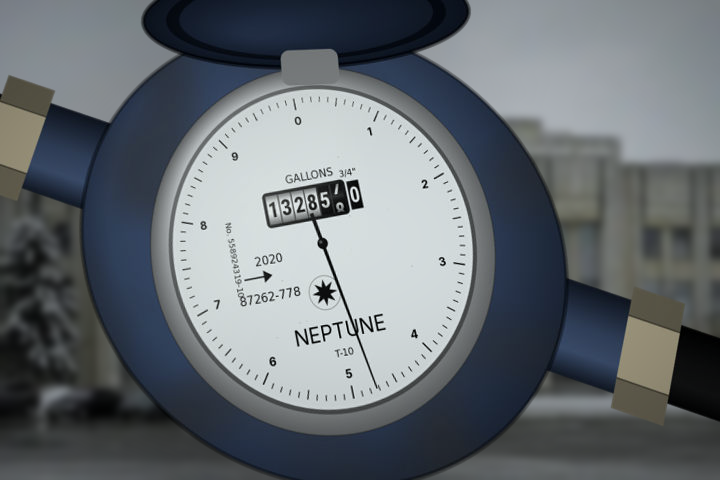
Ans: 1328574.7,gal
